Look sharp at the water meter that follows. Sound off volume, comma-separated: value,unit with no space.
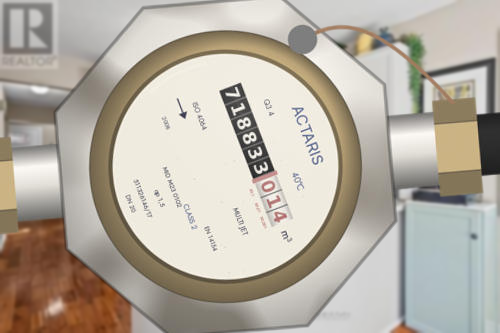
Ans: 718833.014,m³
